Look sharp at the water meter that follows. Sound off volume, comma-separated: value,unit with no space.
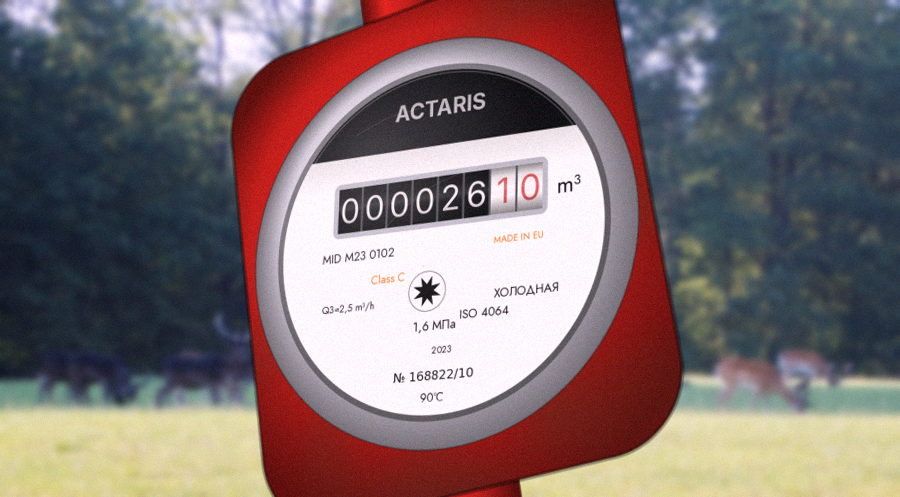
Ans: 26.10,m³
